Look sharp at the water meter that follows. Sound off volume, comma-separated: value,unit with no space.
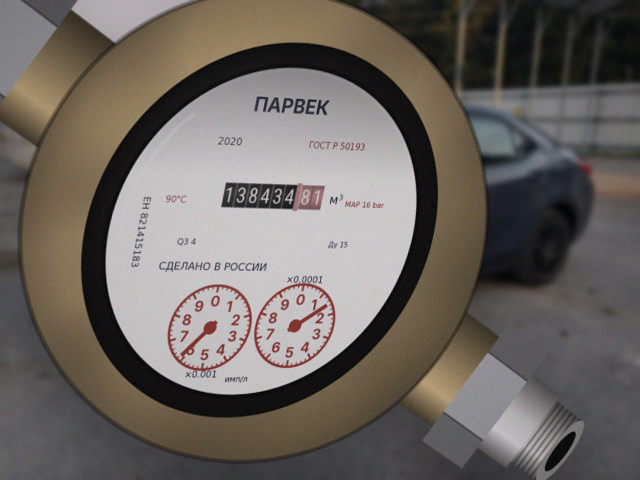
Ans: 138434.8161,m³
